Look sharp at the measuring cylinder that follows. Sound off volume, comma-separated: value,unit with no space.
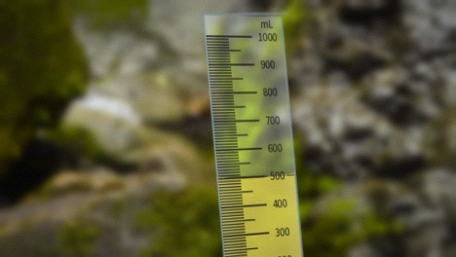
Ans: 500,mL
